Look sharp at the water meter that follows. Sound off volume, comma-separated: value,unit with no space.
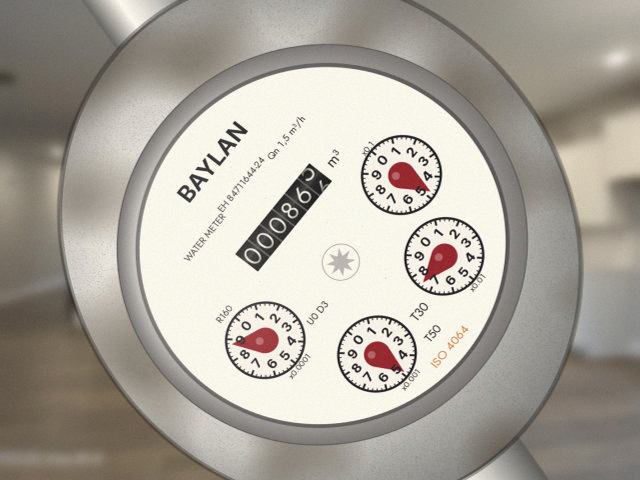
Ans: 865.4748,m³
